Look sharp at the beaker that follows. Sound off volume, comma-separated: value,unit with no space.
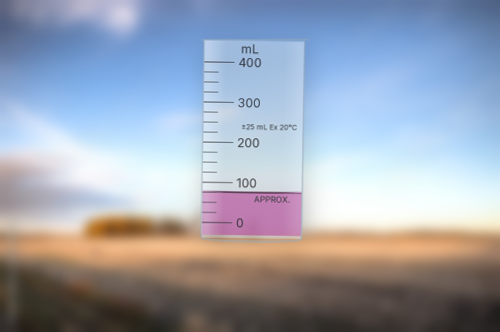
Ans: 75,mL
